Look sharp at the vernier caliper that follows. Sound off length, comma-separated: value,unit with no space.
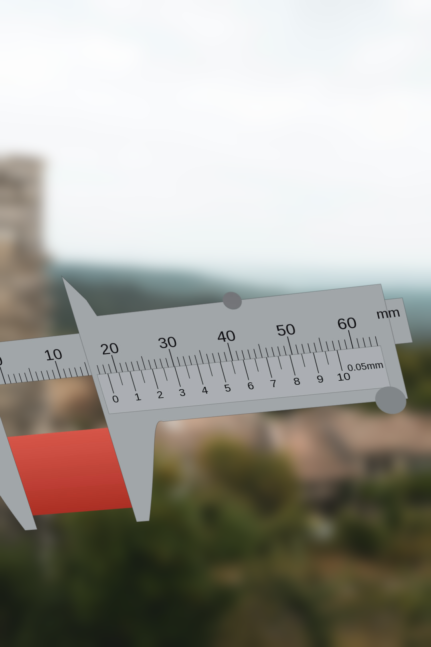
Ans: 18.4,mm
